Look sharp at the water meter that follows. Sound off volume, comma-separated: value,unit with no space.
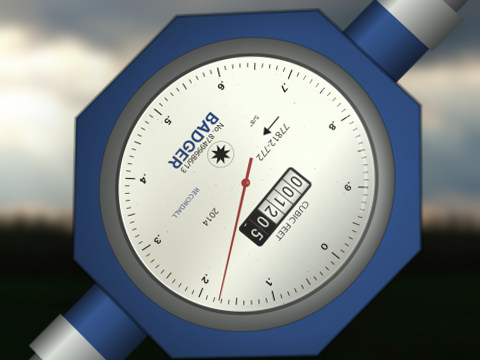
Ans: 1205.17,ft³
